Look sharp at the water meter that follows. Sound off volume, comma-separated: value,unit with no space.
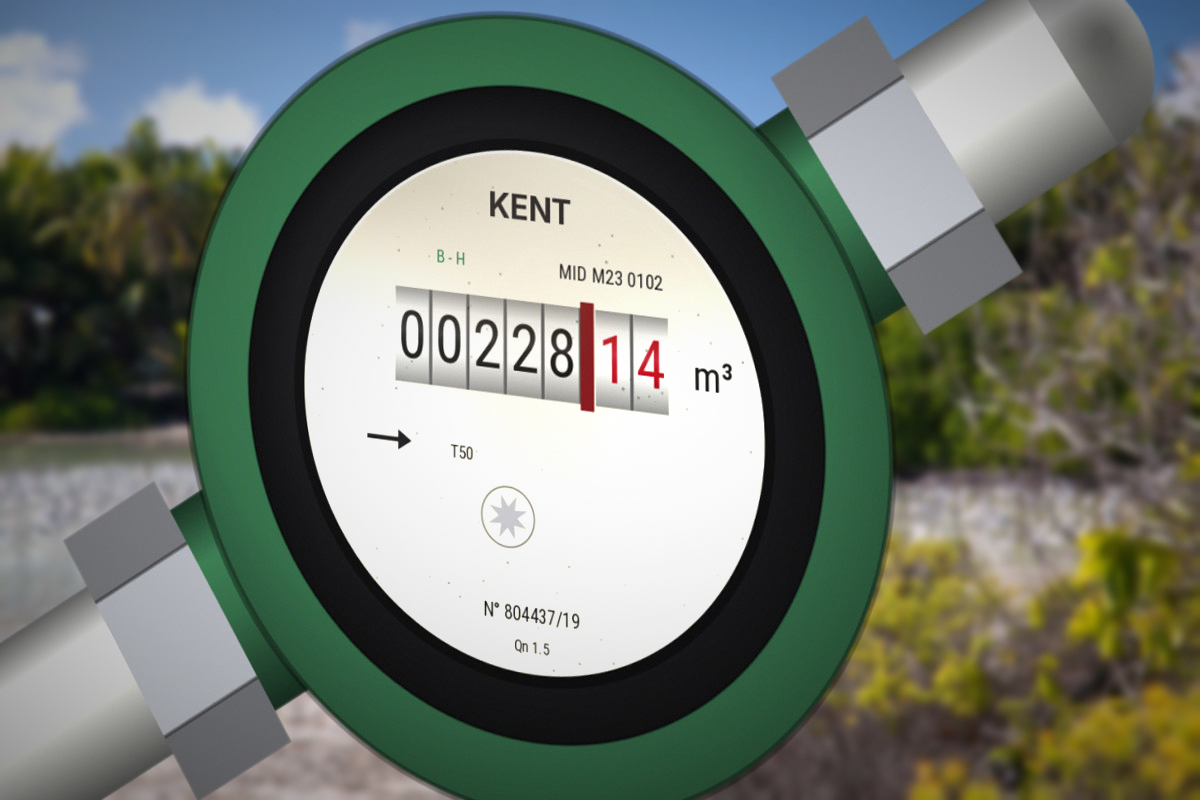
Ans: 228.14,m³
